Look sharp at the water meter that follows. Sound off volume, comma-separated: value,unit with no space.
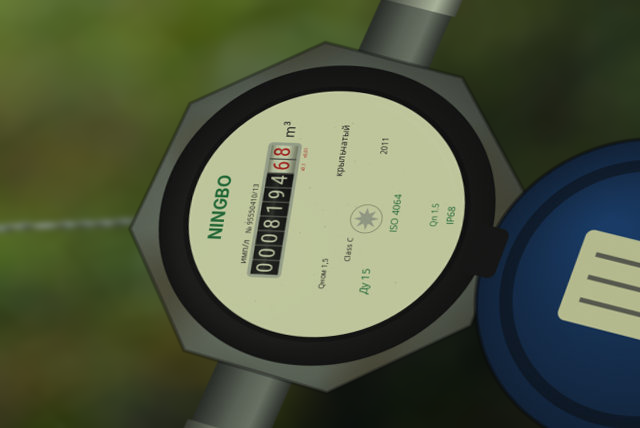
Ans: 8194.68,m³
